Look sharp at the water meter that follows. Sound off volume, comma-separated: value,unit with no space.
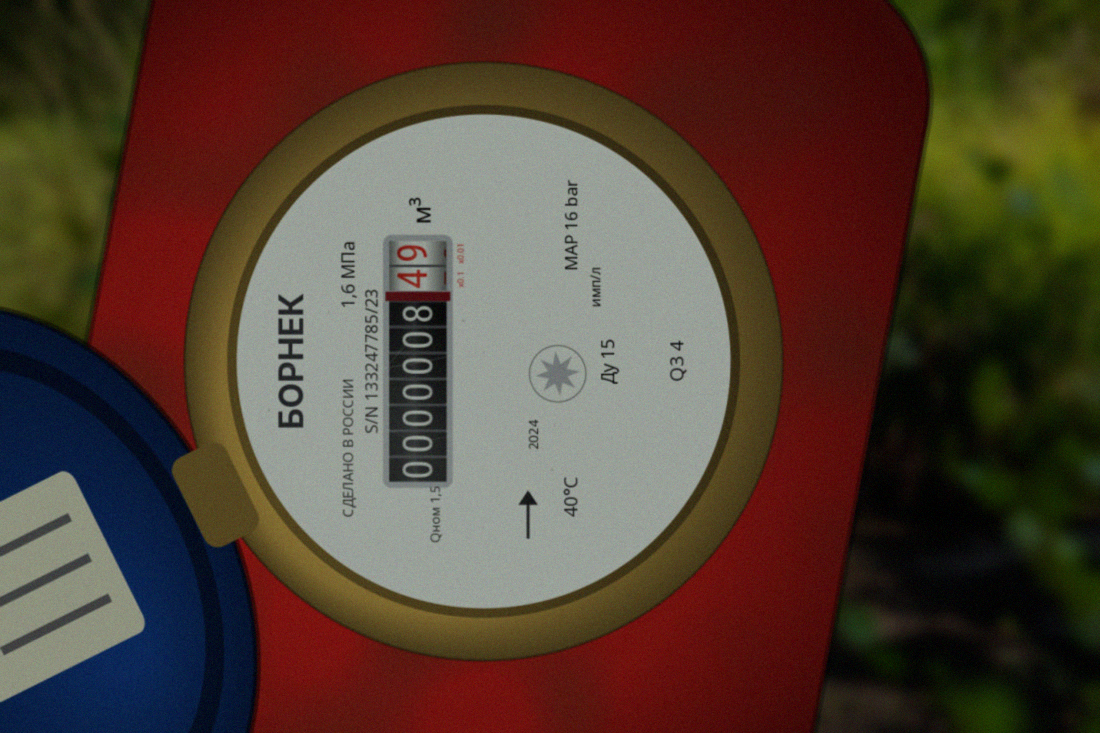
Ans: 8.49,m³
